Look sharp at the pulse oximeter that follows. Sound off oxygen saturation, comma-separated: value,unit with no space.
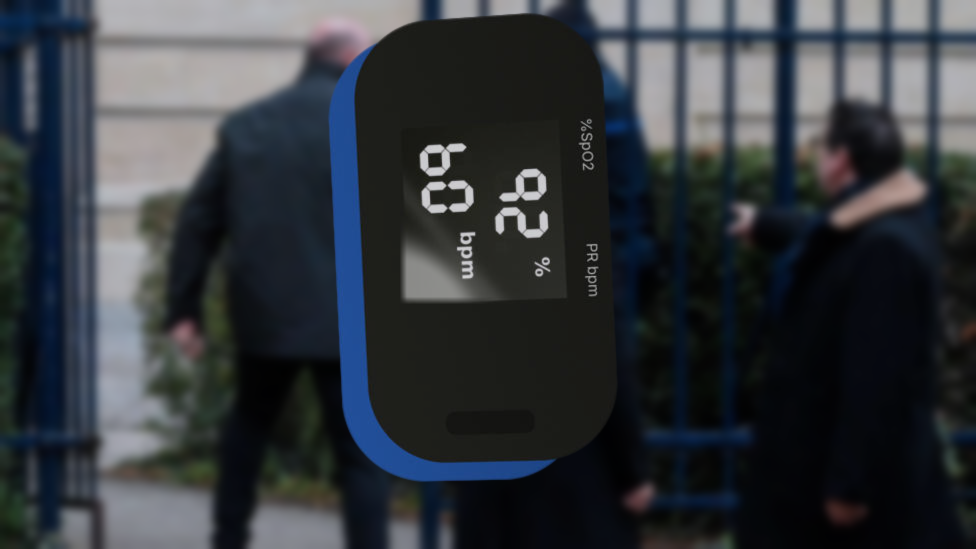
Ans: 92,%
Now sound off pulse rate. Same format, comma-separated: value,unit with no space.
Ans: 60,bpm
